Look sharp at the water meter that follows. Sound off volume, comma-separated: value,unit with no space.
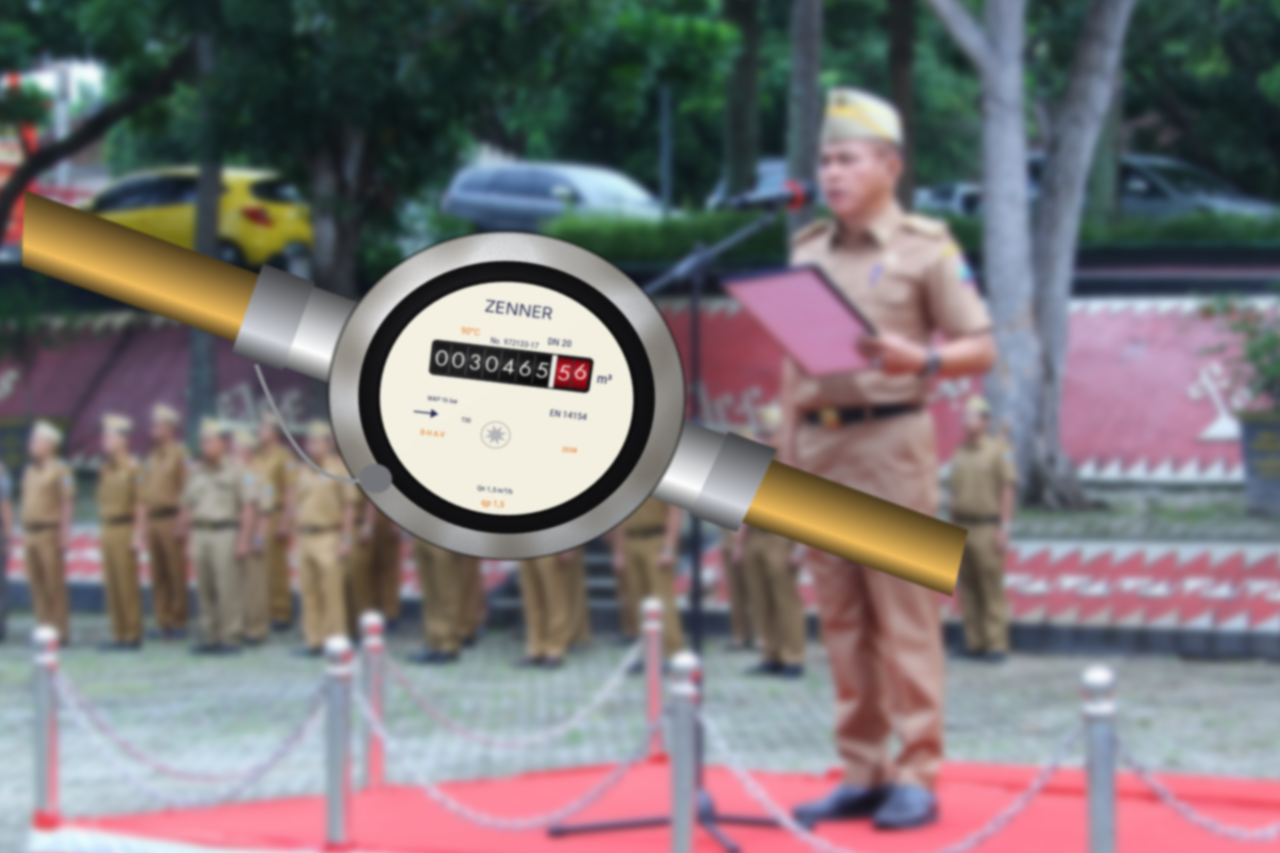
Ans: 30465.56,m³
